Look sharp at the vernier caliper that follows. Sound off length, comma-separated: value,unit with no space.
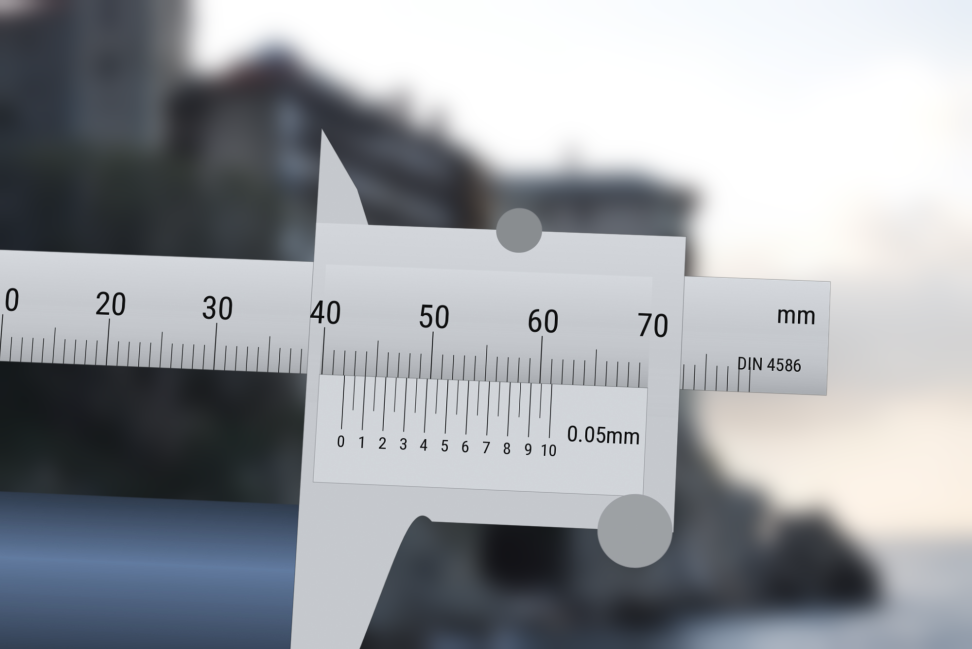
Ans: 42.1,mm
